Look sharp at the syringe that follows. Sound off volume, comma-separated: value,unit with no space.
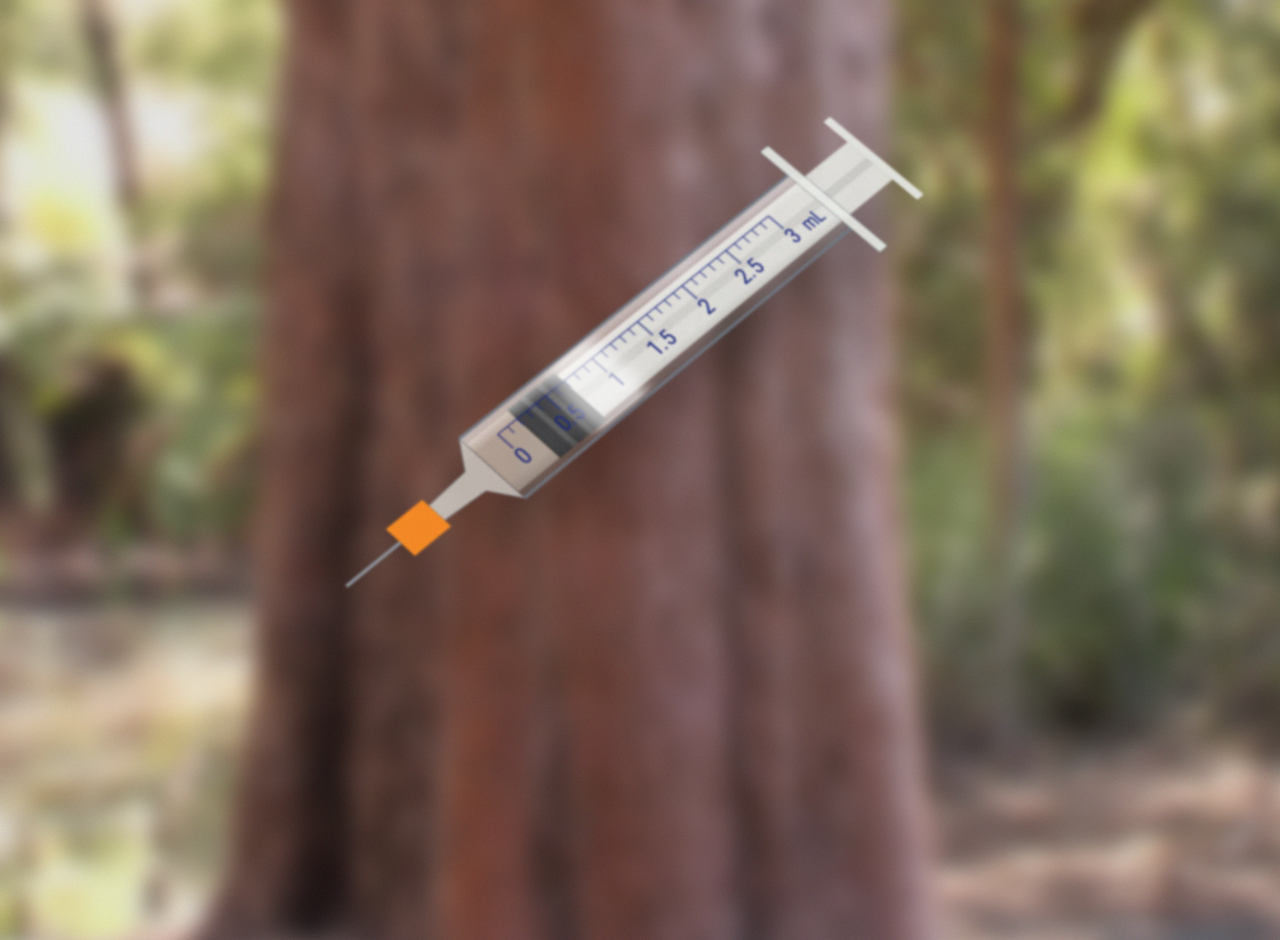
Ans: 0.2,mL
